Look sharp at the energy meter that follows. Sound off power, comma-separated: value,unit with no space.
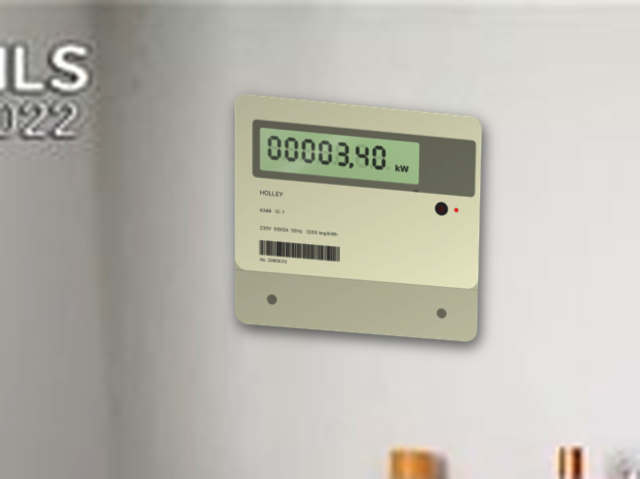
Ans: 3.40,kW
